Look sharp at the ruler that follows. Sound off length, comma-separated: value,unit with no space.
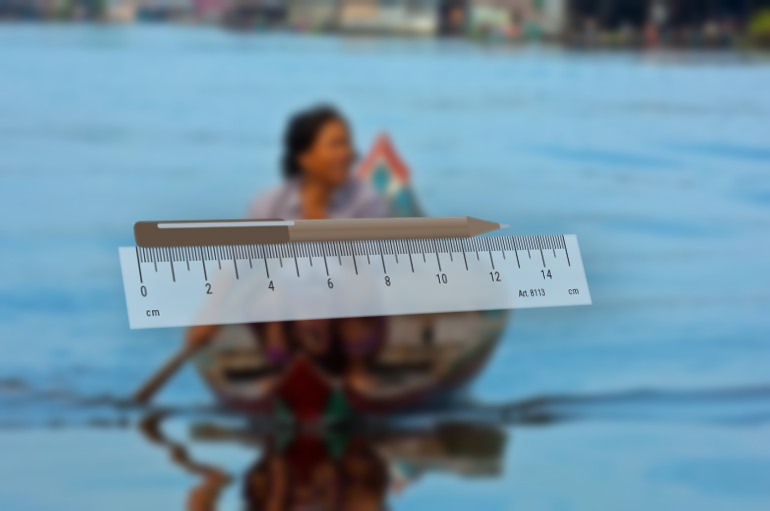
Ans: 13,cm
